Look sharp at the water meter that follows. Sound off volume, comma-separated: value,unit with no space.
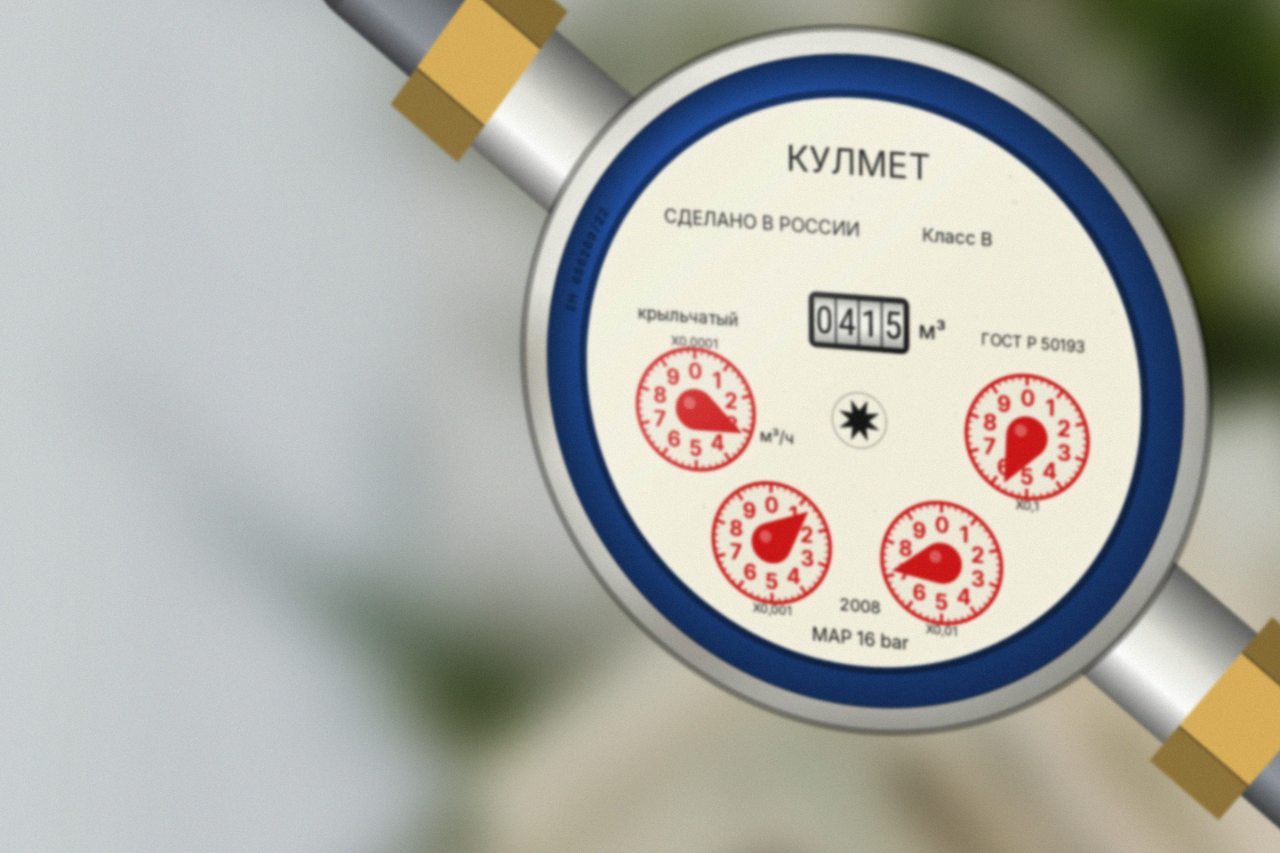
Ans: 415.5713,m³
